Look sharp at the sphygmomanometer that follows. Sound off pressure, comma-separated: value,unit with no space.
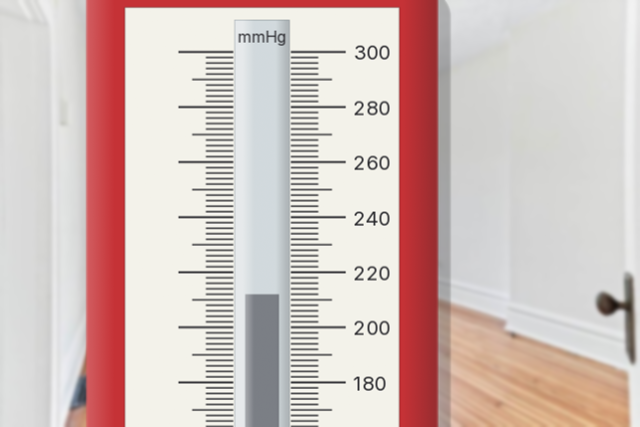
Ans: 212,mmHg
